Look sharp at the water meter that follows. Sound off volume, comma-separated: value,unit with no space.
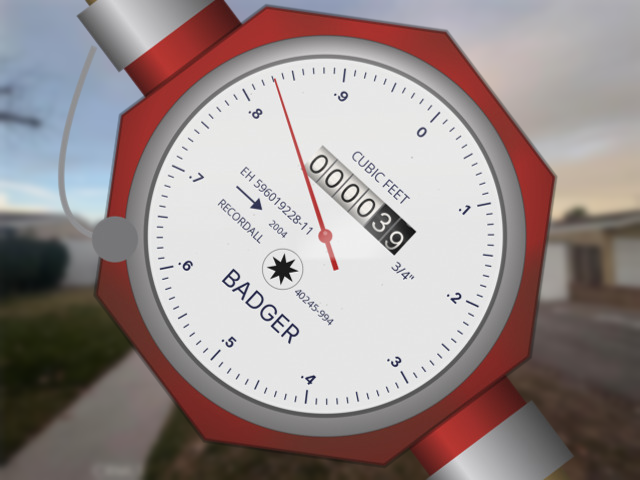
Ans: 38.83,ft³
